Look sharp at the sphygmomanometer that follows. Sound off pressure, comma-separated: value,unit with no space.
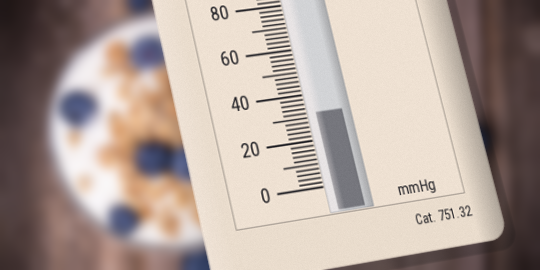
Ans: 32,mmHg
